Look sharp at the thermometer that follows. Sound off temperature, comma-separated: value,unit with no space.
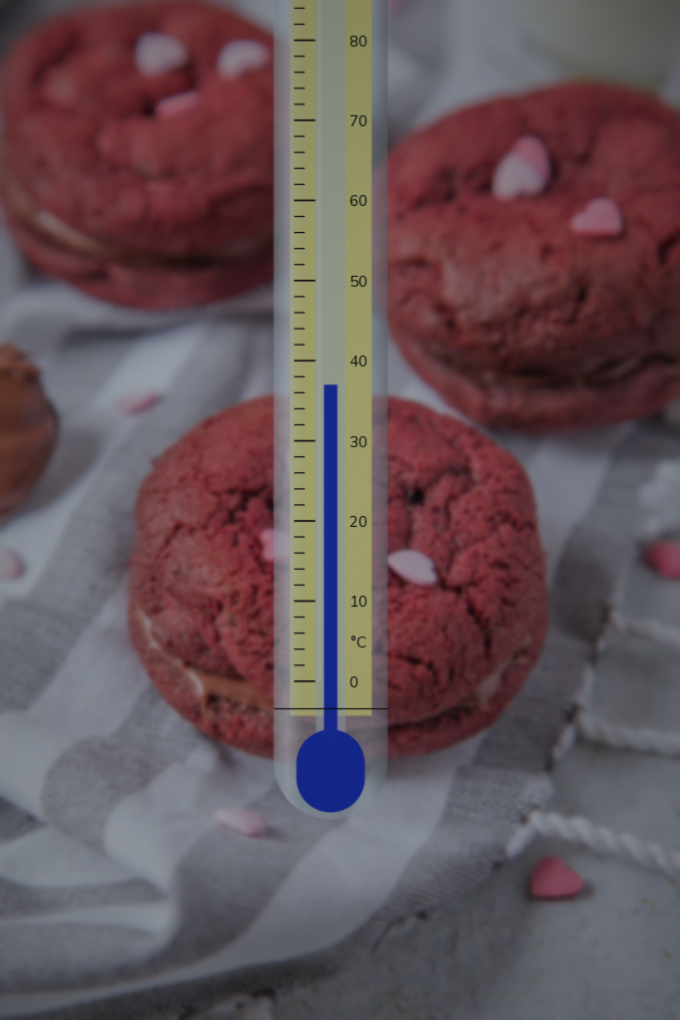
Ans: 37,°C
